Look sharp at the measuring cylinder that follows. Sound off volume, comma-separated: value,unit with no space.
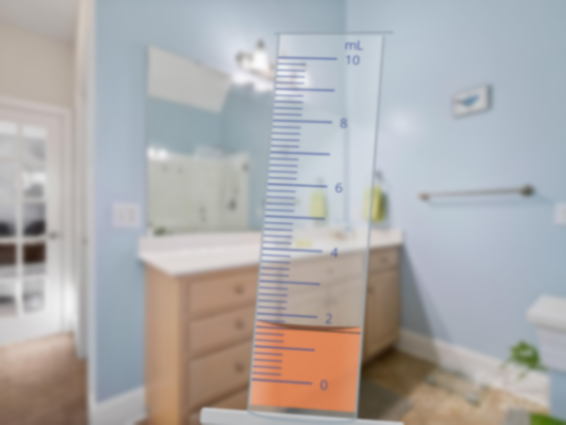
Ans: 1.6,mL
